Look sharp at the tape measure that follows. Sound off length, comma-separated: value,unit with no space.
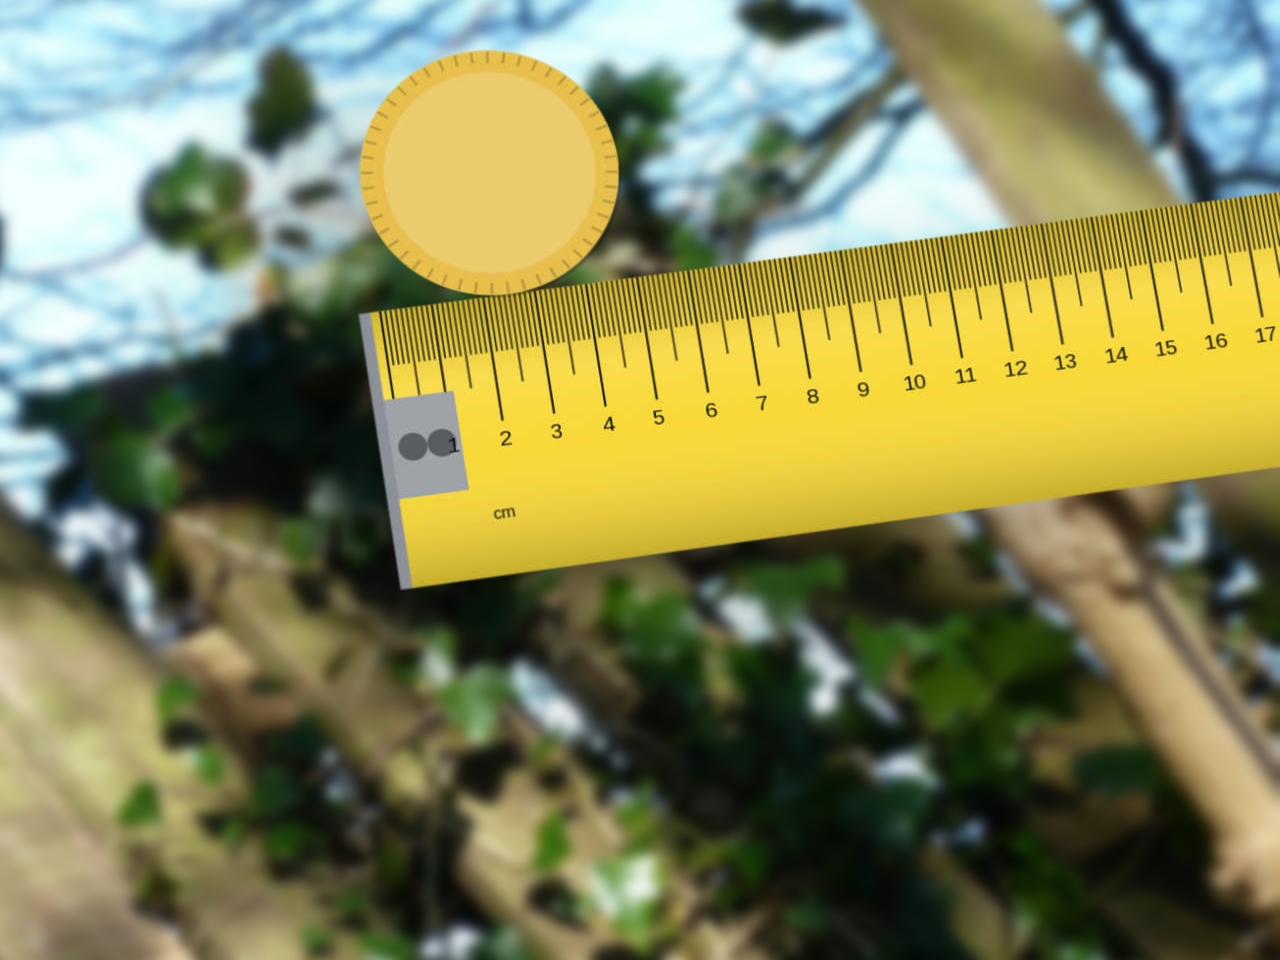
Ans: 5,cm
